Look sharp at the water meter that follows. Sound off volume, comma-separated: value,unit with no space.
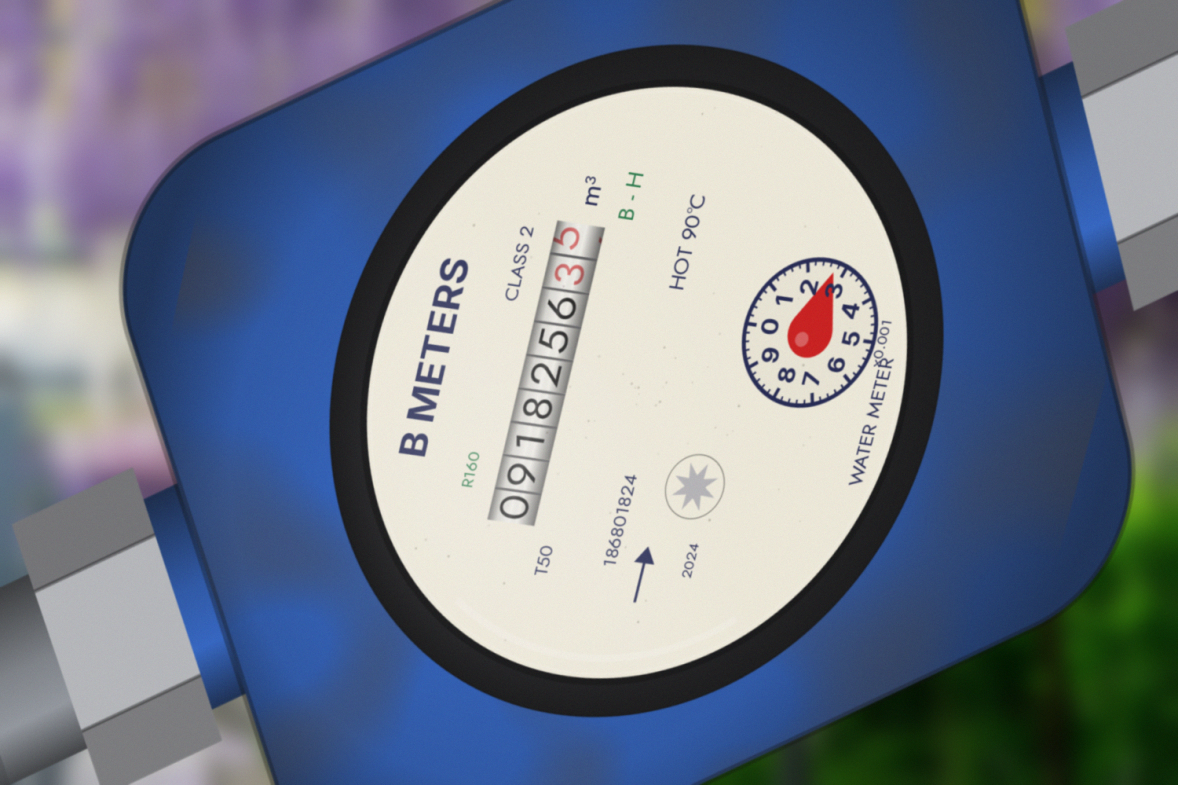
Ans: 918256.352,m³
